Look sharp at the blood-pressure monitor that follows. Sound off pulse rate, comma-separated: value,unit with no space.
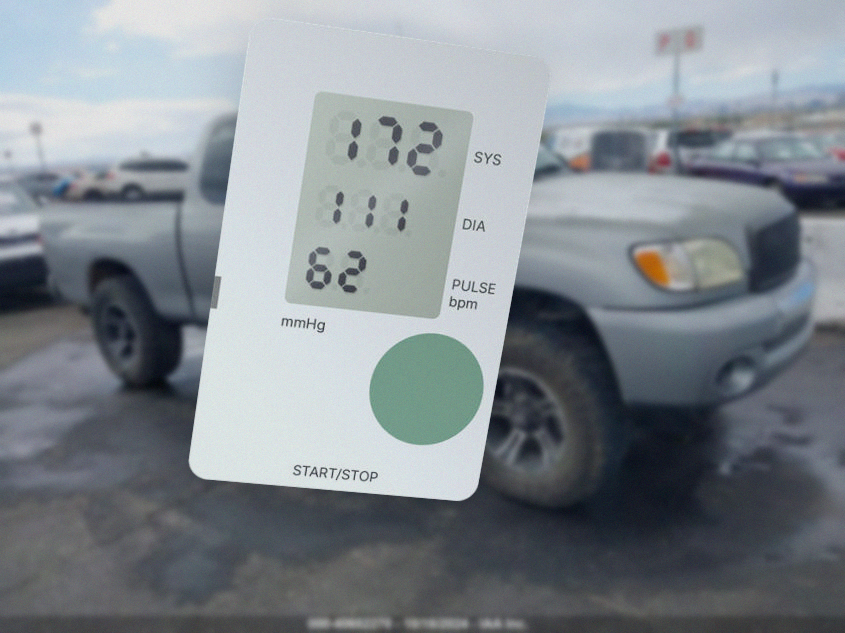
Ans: 62,bpm
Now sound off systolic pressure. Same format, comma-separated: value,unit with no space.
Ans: 172,mmHg
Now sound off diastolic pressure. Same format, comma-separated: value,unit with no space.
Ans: 111,mmHg
